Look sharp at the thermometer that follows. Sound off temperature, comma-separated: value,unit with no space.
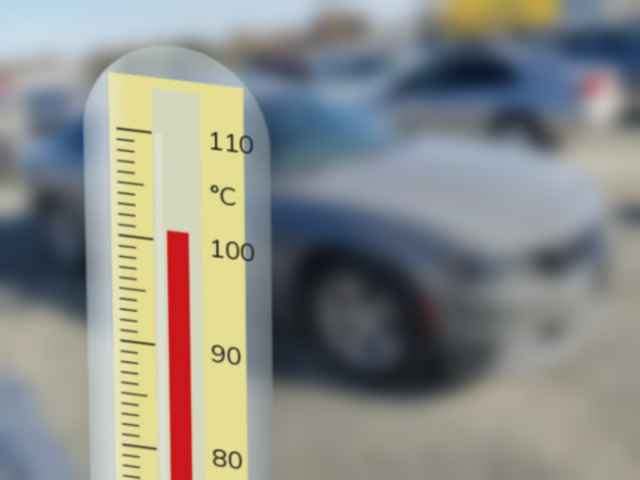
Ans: 101,°C
